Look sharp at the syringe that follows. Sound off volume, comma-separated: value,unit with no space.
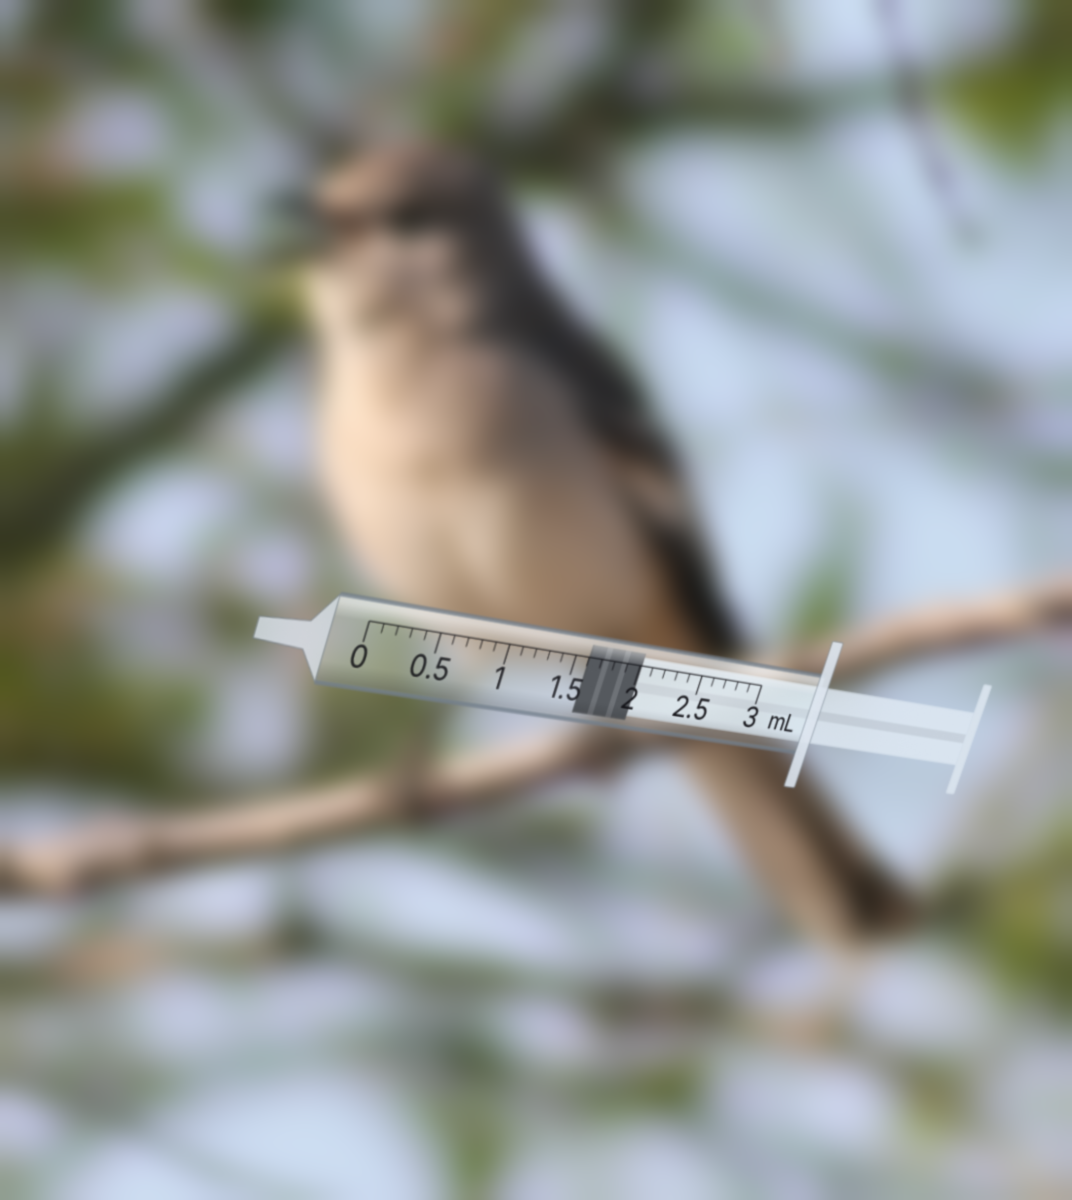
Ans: 1.6,mL
